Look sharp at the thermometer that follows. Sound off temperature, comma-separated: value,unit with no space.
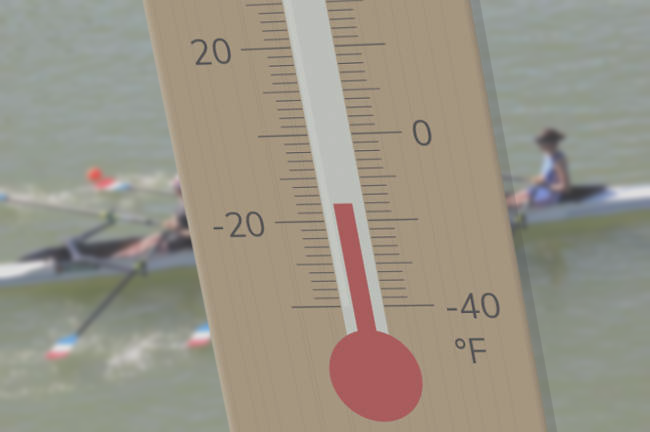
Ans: -16,°F
